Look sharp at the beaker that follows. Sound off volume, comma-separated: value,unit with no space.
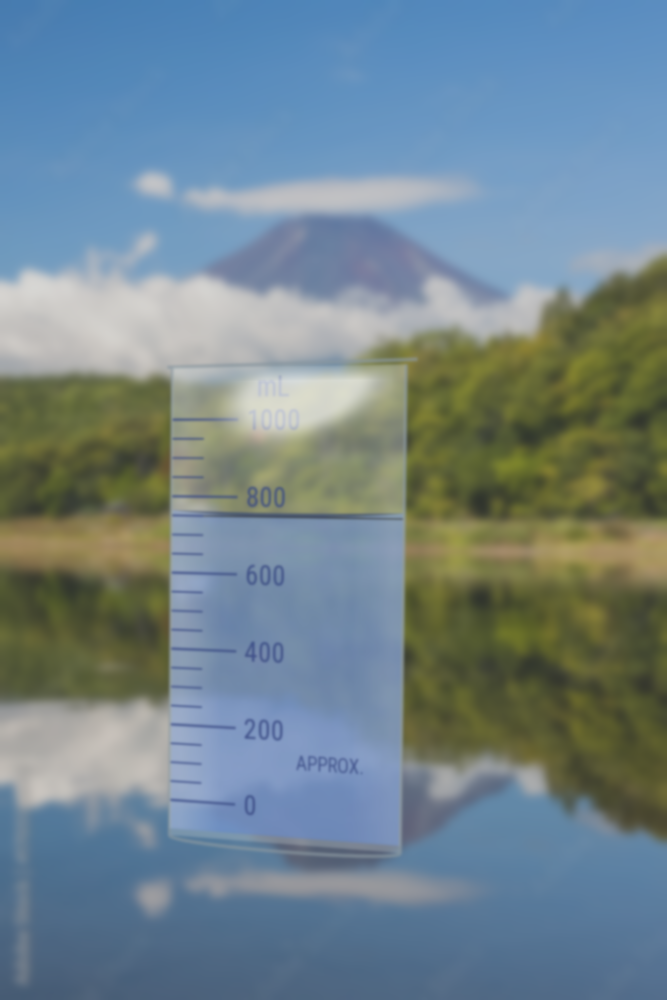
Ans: 750,mL
